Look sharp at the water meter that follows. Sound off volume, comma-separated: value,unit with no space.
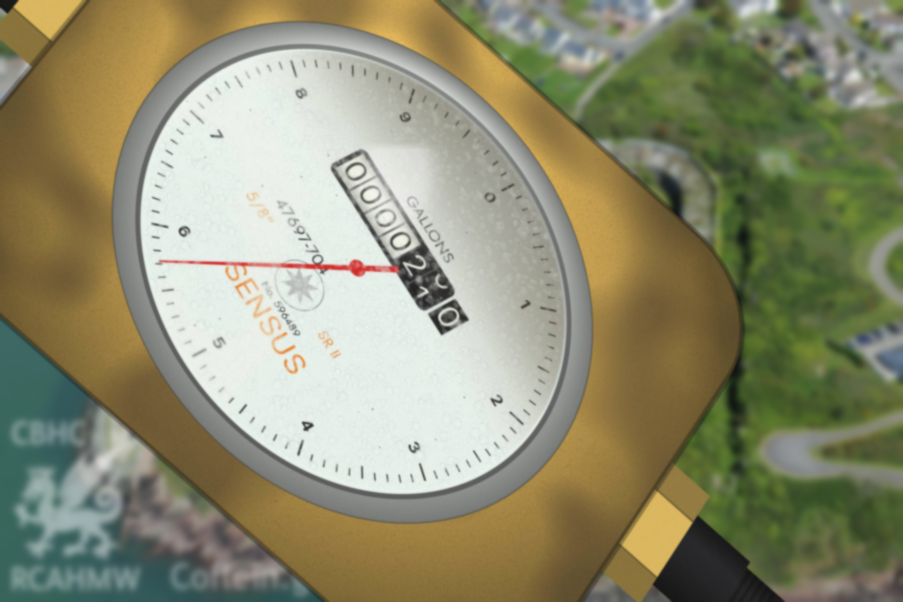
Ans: 205.7,gal
